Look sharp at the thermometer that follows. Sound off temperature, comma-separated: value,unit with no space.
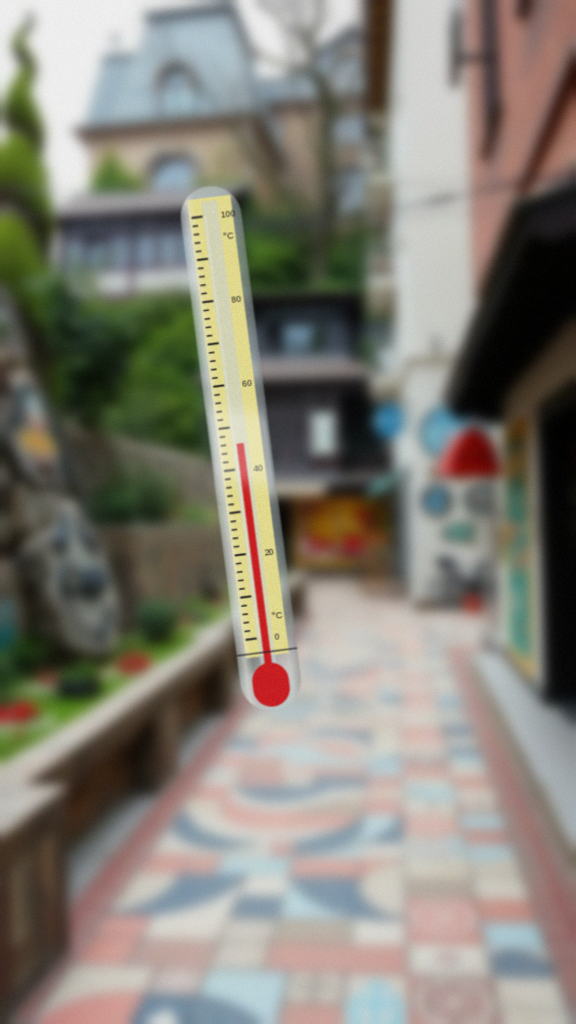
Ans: 46,°C
